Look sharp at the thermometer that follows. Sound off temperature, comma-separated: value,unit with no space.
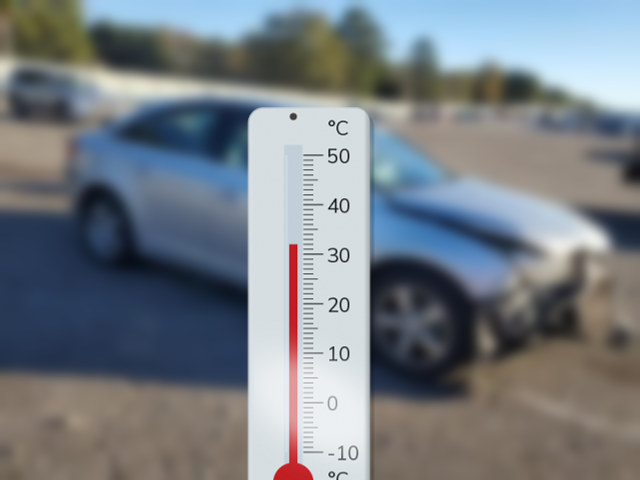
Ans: 32,°C
